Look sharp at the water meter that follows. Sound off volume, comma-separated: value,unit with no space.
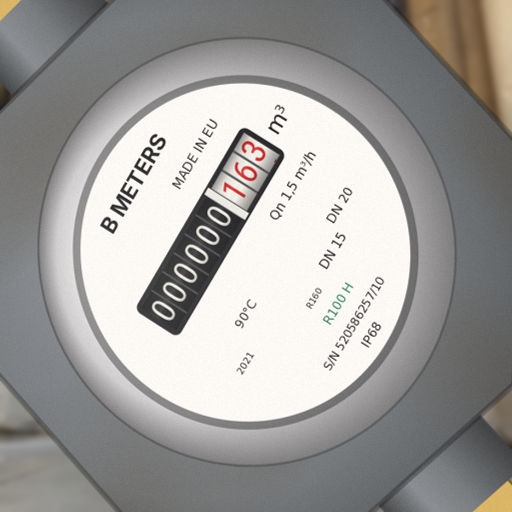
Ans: 0.163,m³
